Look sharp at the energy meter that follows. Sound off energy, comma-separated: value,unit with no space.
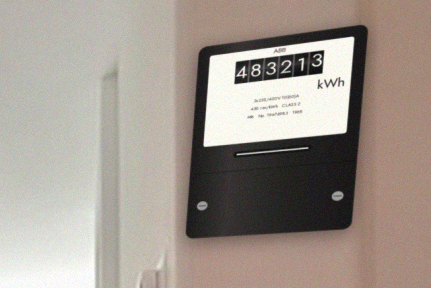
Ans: 483213,kWh
